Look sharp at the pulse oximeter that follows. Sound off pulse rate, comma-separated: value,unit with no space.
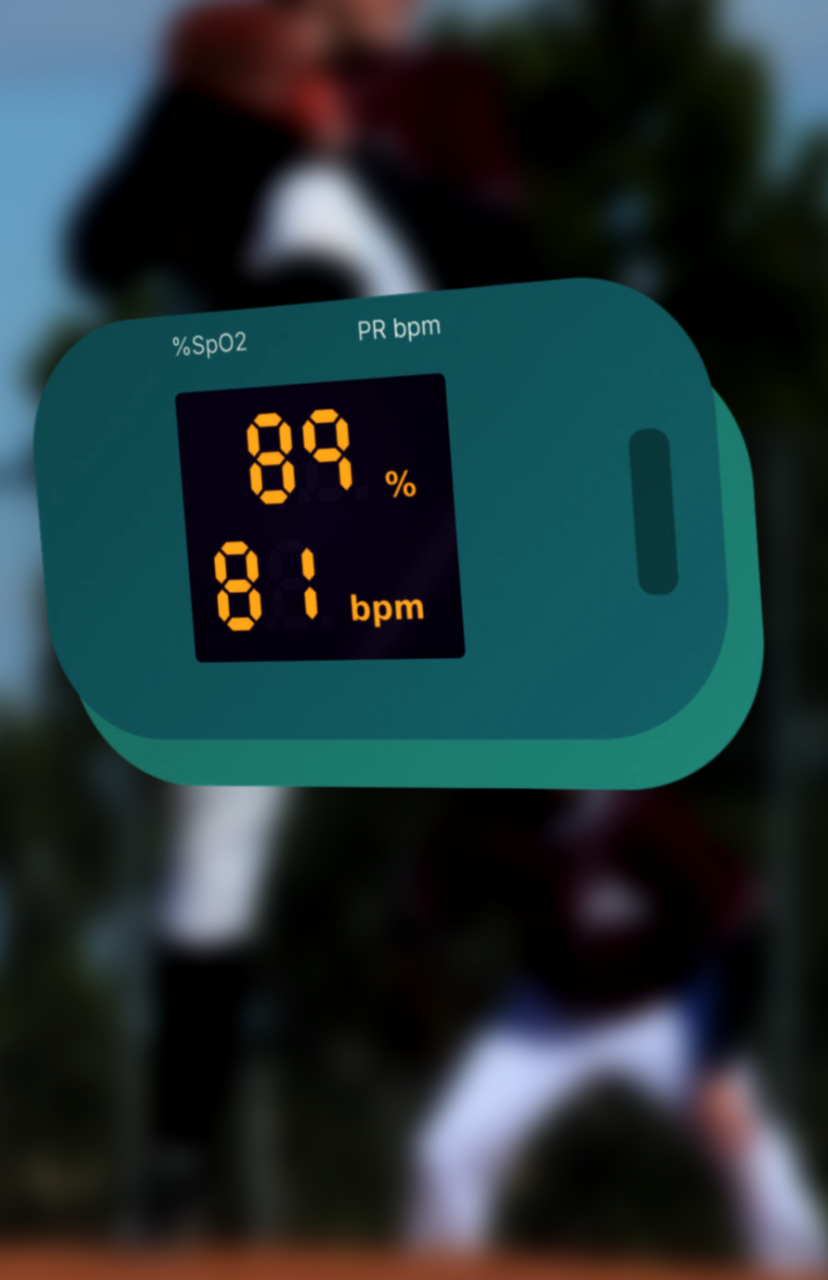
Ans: 81,bpm
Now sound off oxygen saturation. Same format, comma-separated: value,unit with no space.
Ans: 89,%
